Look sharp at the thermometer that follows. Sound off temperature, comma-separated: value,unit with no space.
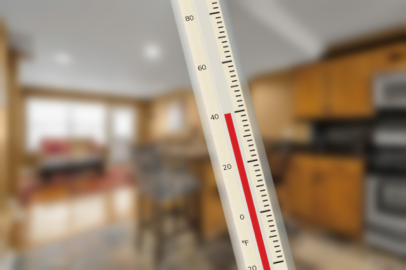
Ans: 40,°F
